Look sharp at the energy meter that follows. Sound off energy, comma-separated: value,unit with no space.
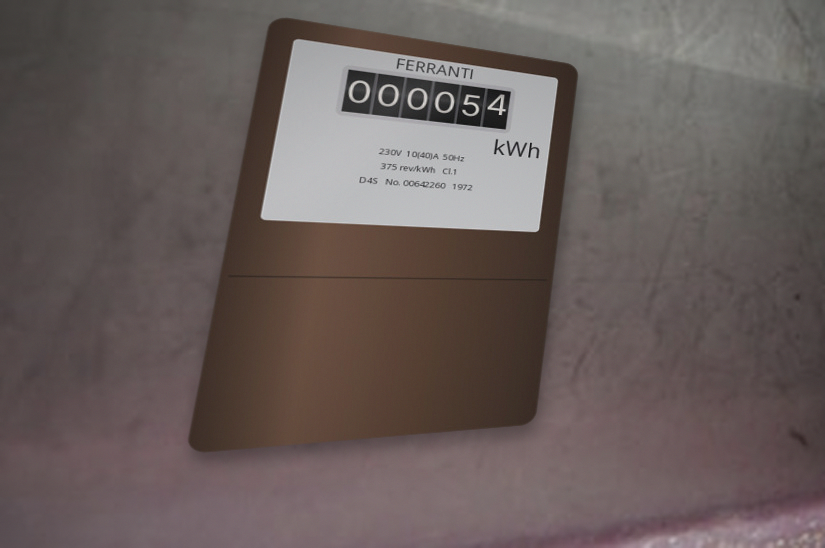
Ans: 54,kWh
